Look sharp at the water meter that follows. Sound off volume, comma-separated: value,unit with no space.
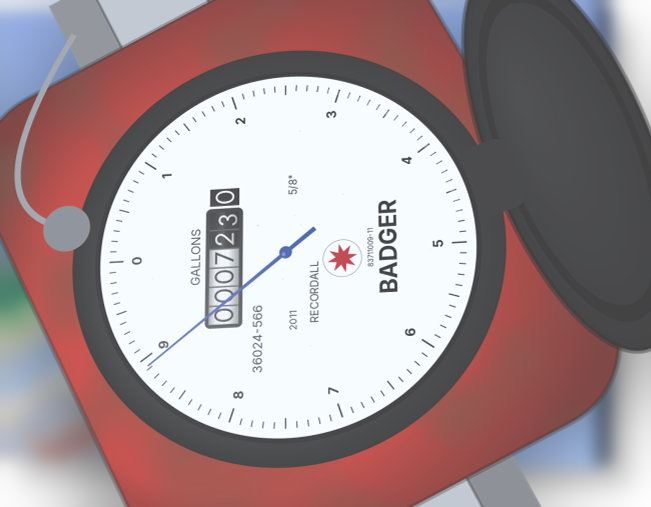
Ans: 7228.9,gal
